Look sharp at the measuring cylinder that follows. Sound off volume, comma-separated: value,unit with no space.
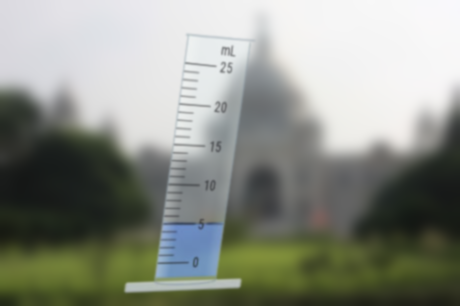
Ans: 5,mL
